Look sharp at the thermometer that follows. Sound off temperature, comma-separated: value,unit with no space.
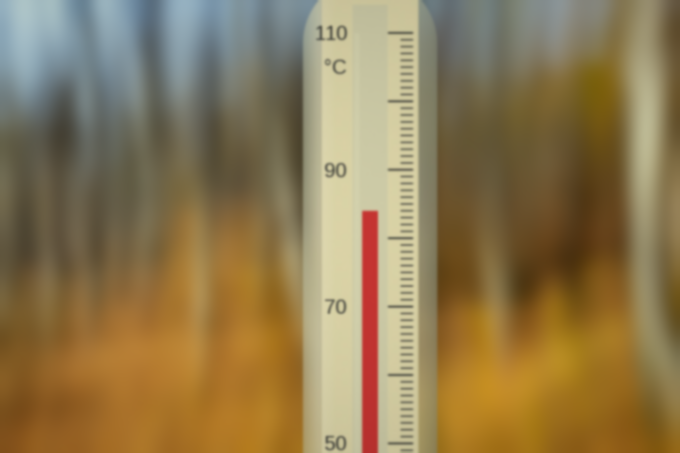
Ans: 84,°C
